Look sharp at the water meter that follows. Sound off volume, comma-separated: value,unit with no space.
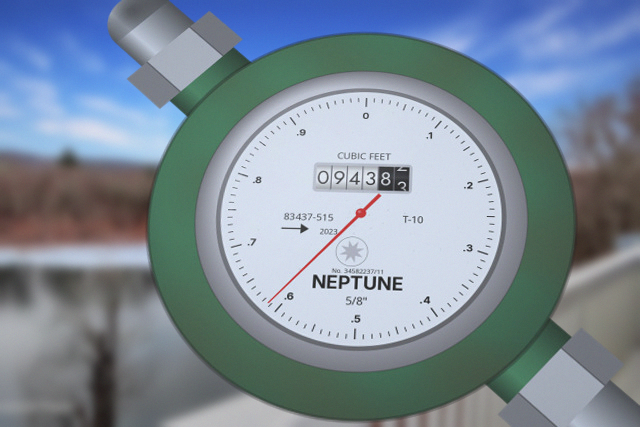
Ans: 94382.61,ft³
